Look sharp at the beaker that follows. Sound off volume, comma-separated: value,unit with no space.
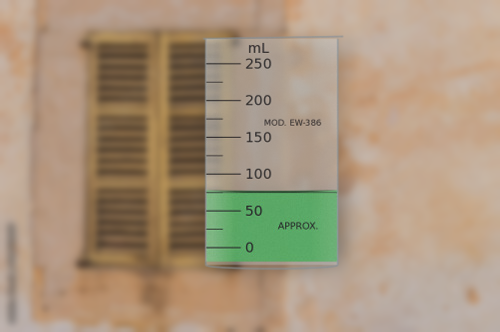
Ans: 75,mL
